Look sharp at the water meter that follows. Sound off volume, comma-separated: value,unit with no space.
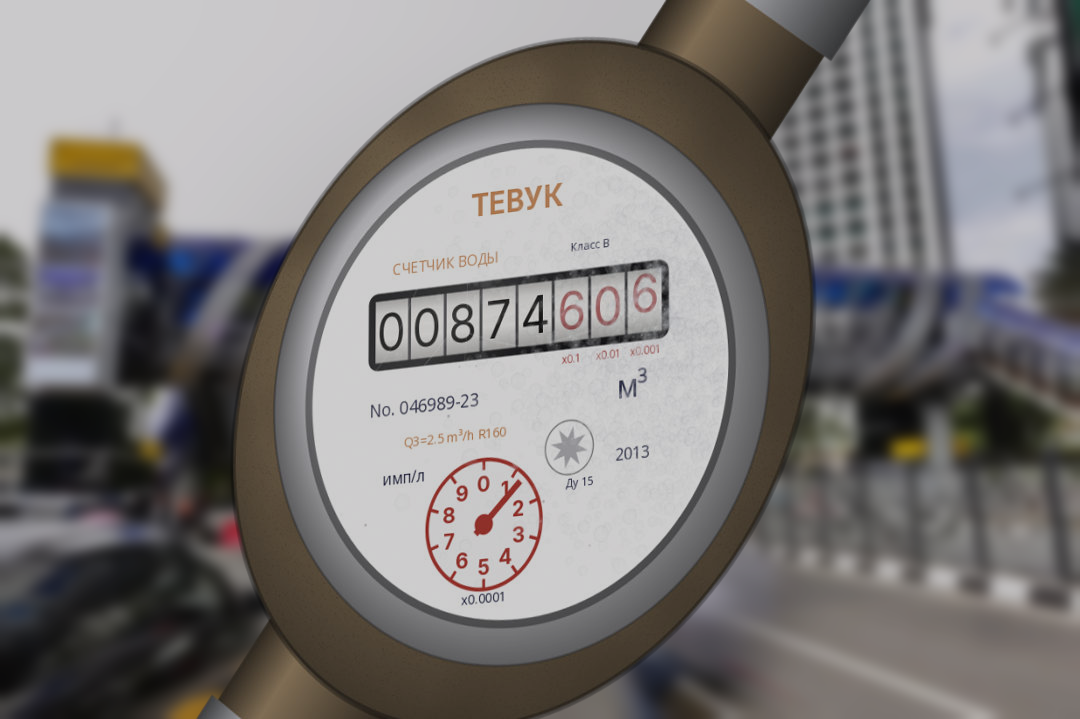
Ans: 874.6061,m³
